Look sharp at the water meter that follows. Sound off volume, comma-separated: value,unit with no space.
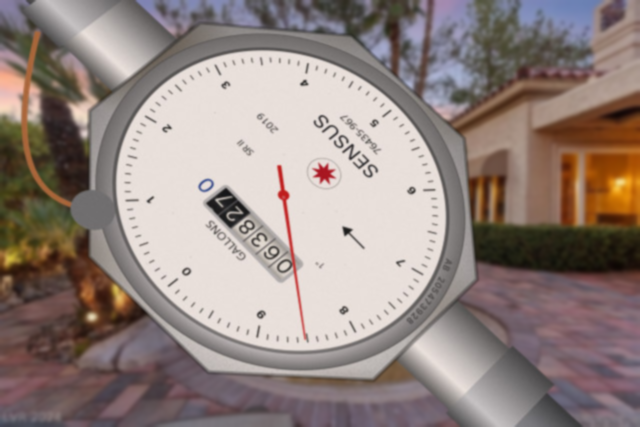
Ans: 638268.5,gal
